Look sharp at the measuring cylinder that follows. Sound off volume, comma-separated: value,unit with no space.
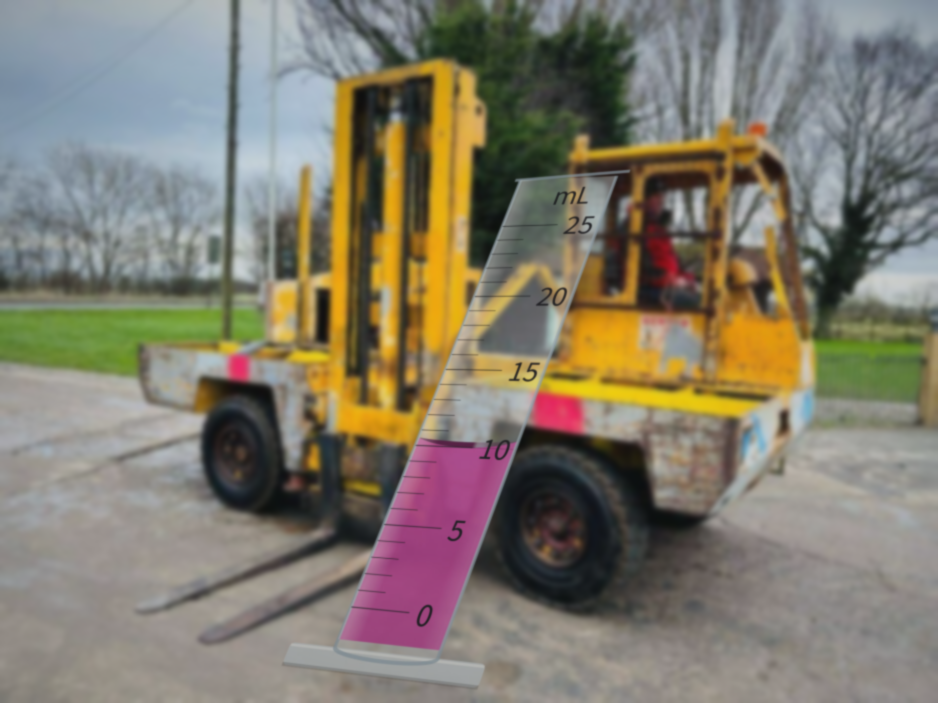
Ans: 10,mL
